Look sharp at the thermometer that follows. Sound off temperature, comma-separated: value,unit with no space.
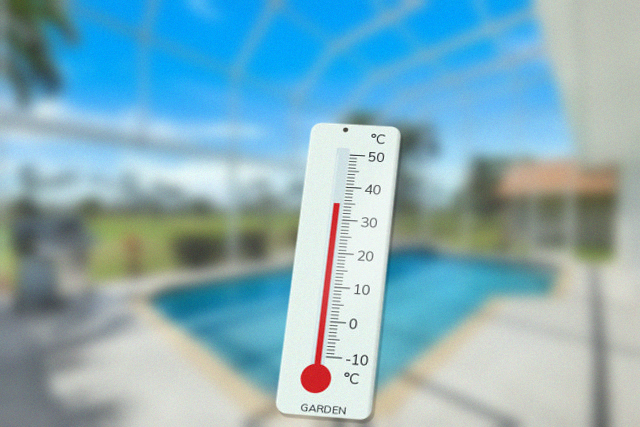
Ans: 35,°C
